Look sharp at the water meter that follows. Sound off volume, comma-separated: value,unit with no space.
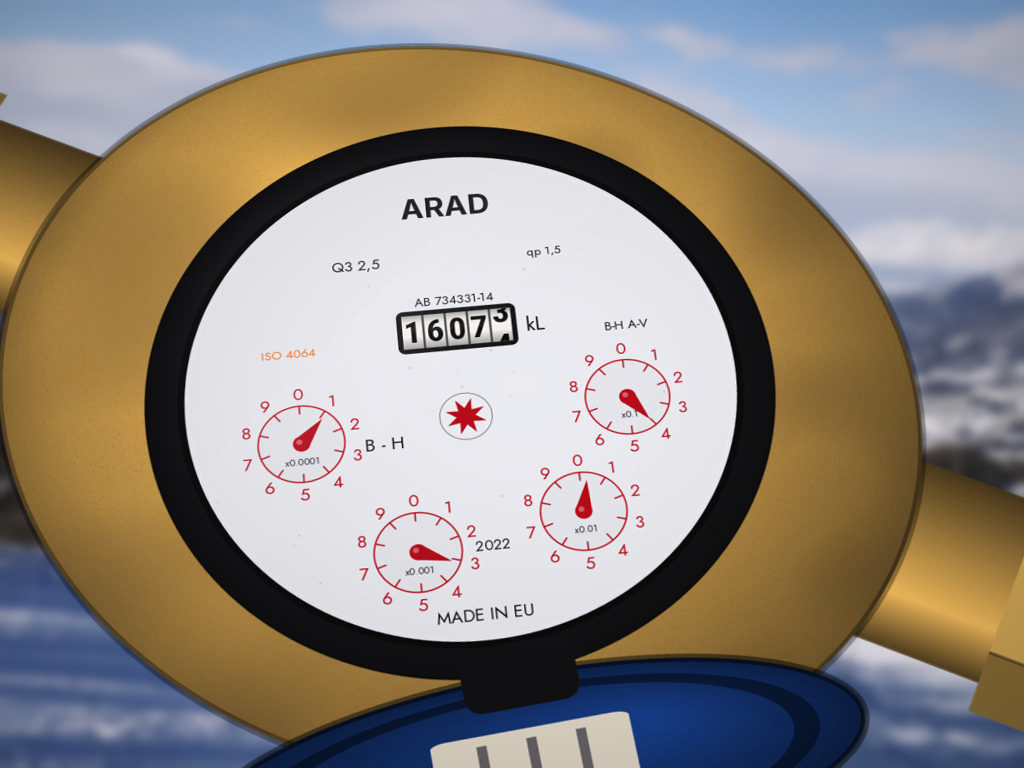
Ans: 16073.4031,kL
